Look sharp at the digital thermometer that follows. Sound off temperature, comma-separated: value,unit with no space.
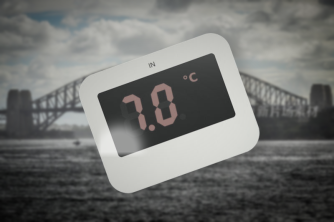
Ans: 7.0,°C
